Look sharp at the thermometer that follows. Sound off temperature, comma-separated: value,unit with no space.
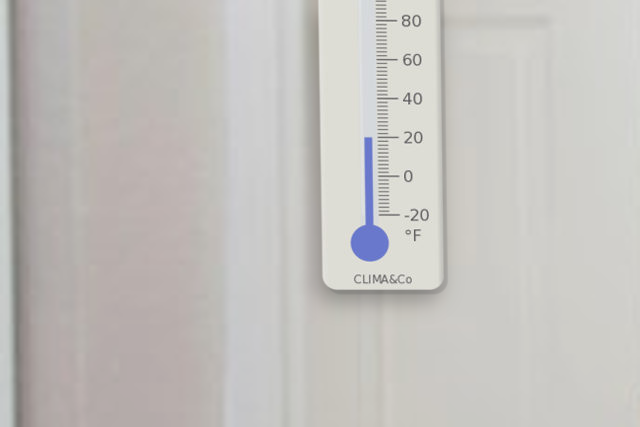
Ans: 20,°F
